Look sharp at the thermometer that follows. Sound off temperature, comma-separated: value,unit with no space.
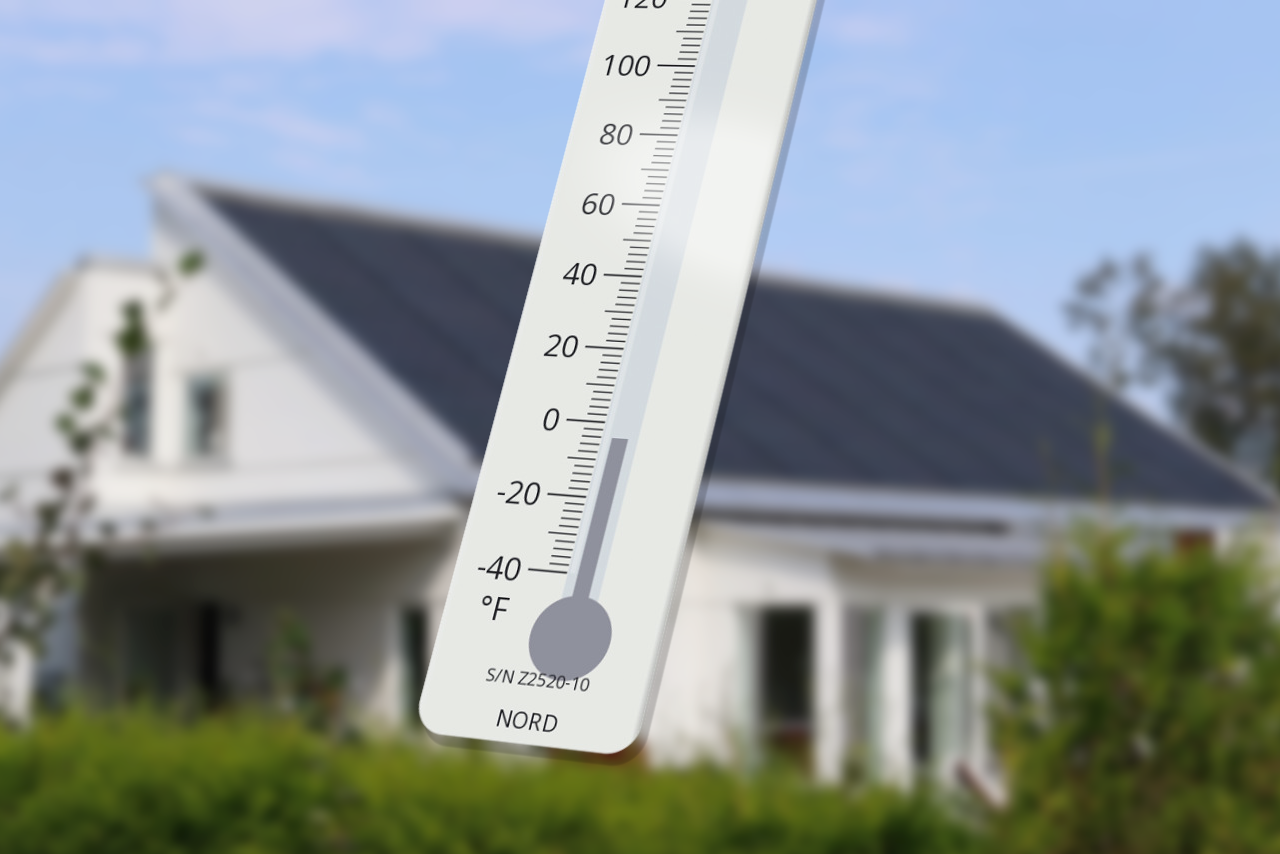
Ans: -4,°F
